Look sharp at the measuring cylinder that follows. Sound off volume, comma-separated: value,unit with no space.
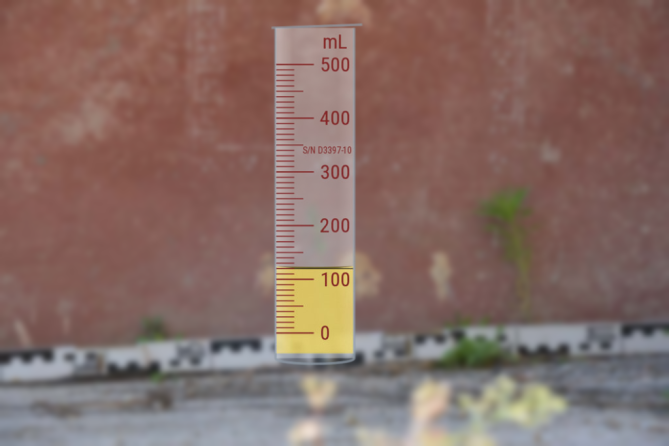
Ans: 120,mL
